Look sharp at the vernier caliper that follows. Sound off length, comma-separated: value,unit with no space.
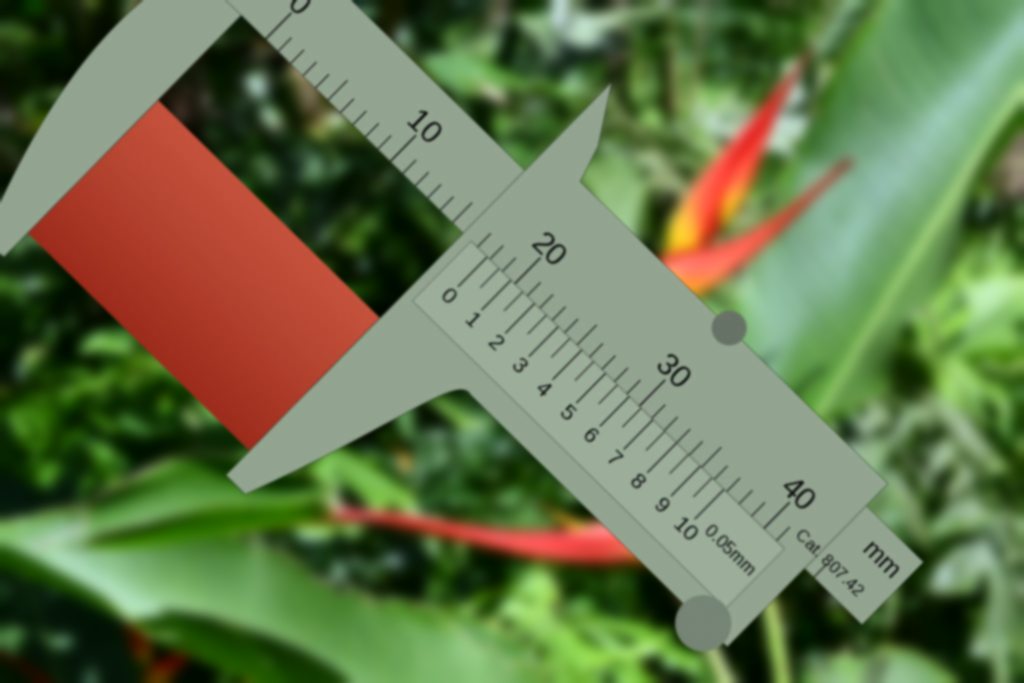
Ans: 17.8,mm
